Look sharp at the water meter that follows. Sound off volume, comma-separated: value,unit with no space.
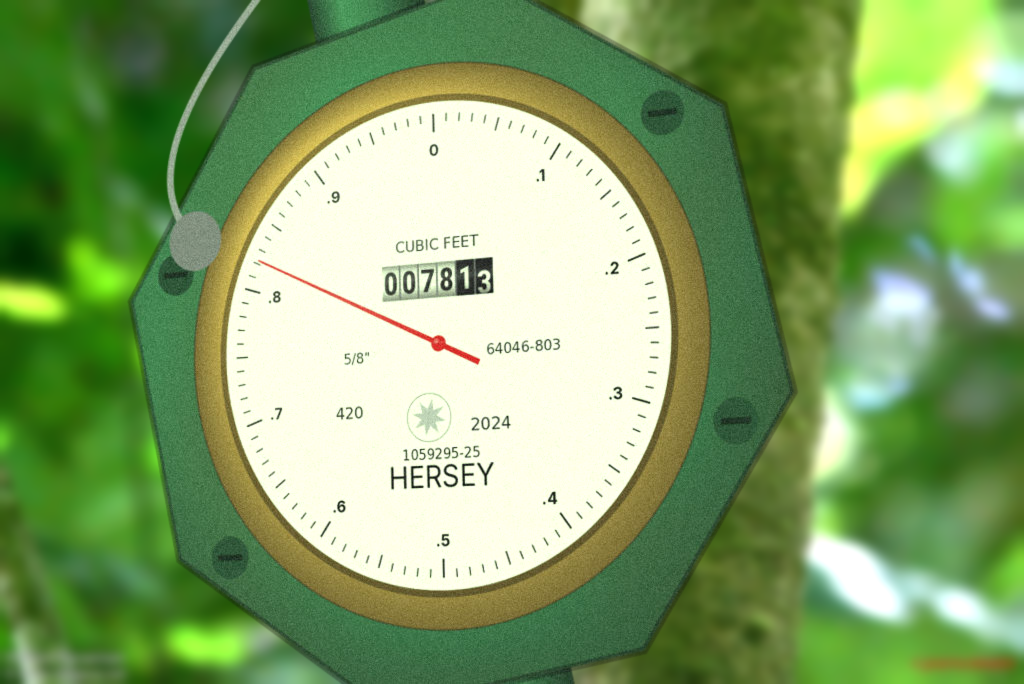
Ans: 7812.82,ft³
